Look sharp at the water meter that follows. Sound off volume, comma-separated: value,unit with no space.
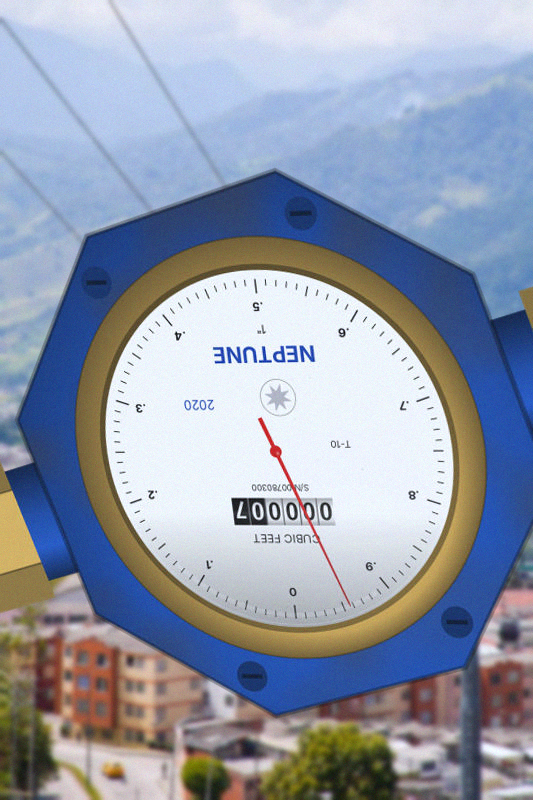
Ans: 6.94,ft³
